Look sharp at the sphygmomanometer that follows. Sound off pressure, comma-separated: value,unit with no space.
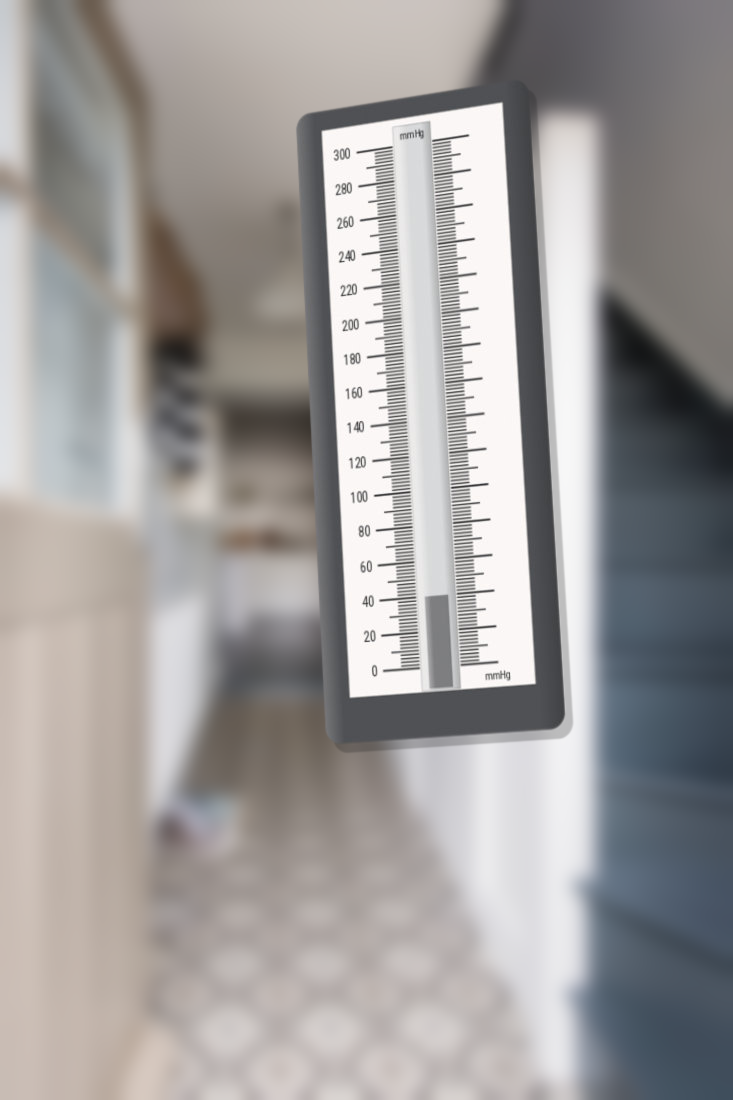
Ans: 40,mmHg
